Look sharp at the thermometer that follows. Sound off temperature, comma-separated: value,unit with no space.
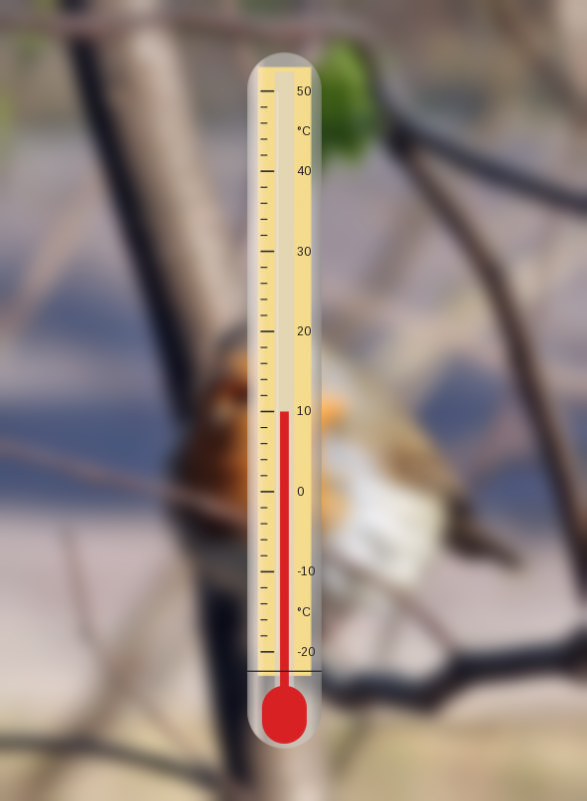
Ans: 10,°C
